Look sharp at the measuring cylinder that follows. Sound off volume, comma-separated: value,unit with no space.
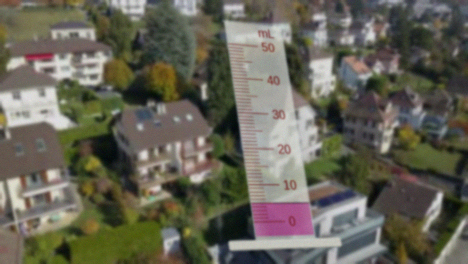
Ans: 5,mL
